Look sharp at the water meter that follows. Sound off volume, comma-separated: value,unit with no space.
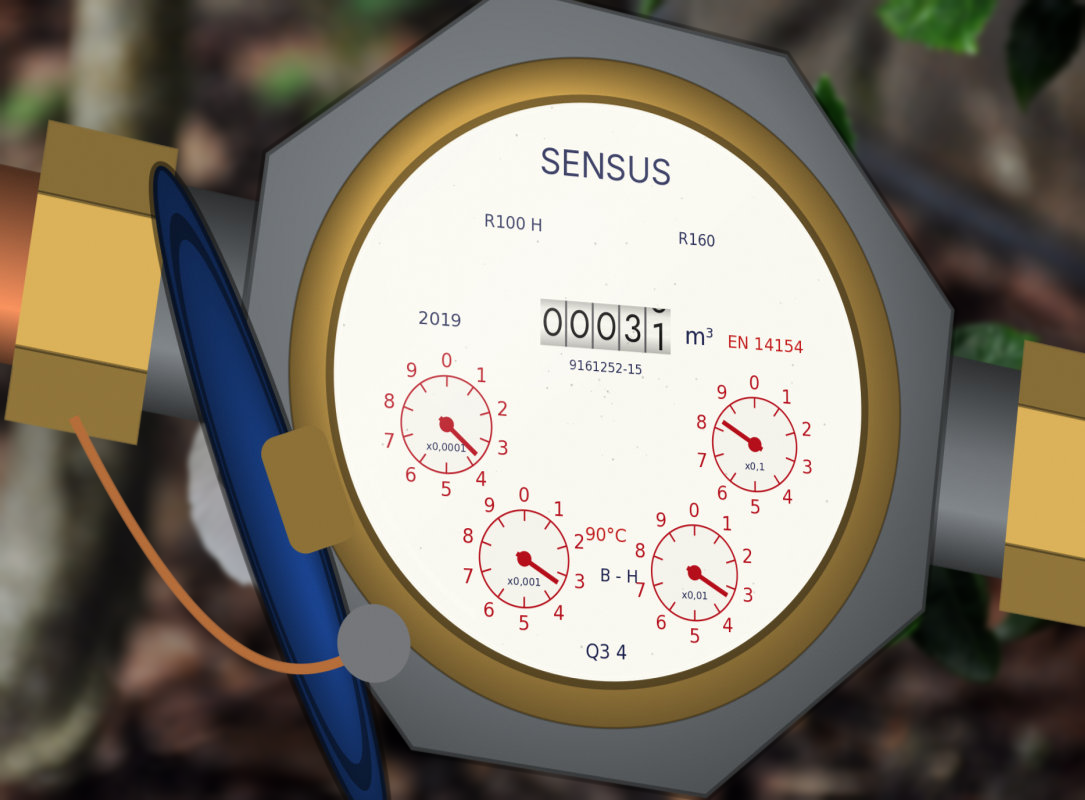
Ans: 30.8333,m³
